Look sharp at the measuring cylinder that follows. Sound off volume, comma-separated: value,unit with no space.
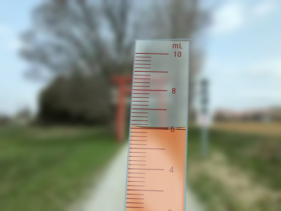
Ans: 6,mL
